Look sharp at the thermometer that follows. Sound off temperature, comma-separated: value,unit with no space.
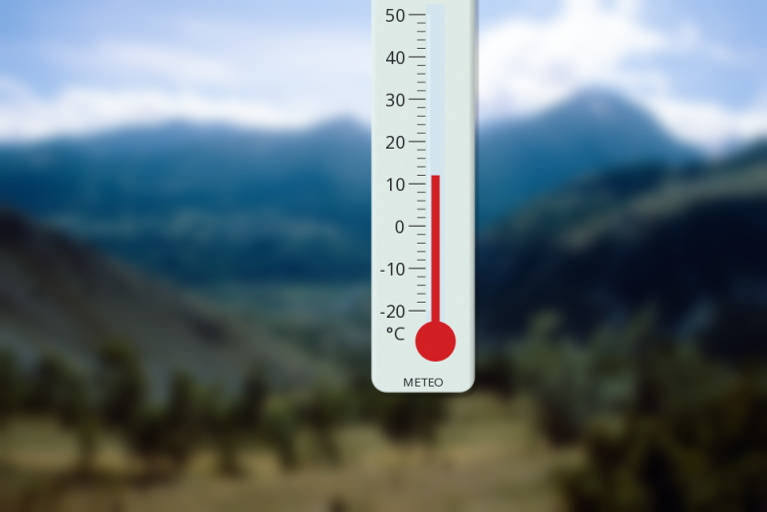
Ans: 12,°C
